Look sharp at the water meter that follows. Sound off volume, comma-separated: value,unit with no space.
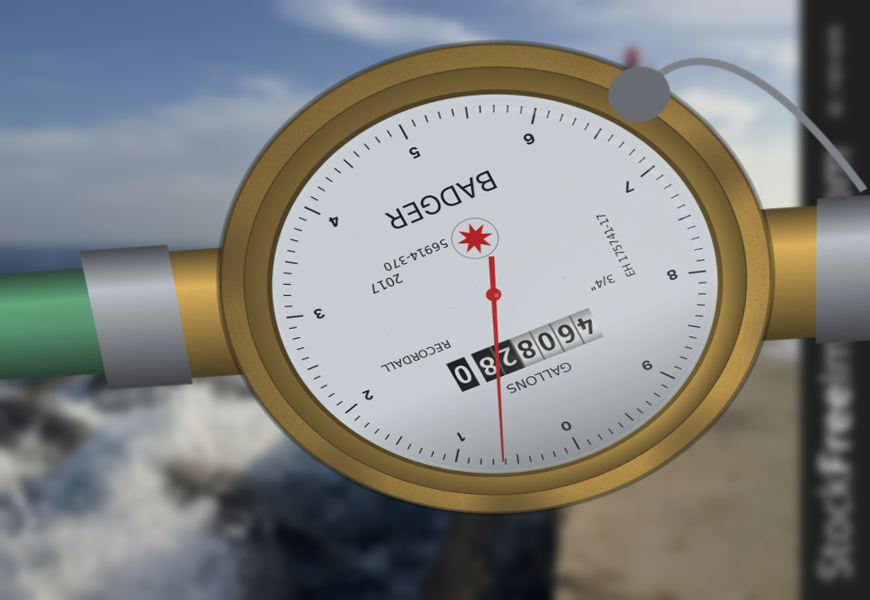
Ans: 4608280.6,gal
